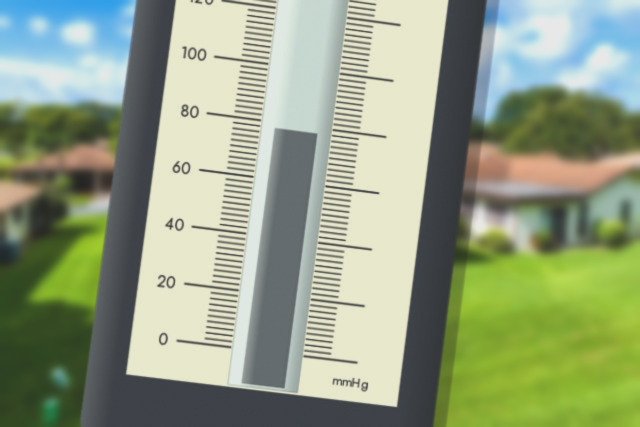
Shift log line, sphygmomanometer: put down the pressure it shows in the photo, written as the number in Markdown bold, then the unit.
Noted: **78** mmHg
